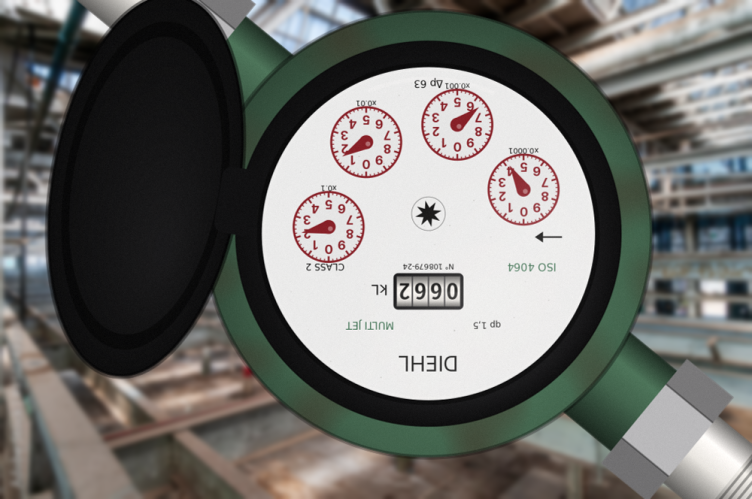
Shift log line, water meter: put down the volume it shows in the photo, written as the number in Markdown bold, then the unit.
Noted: **662.2164** kL
